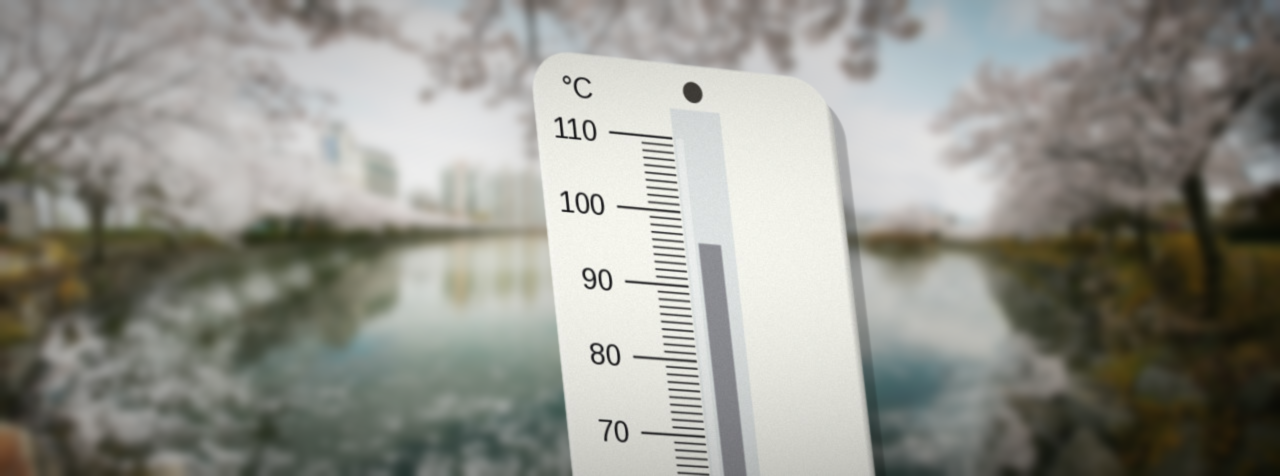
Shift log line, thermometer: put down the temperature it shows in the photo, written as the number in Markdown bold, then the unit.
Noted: **96** °C
